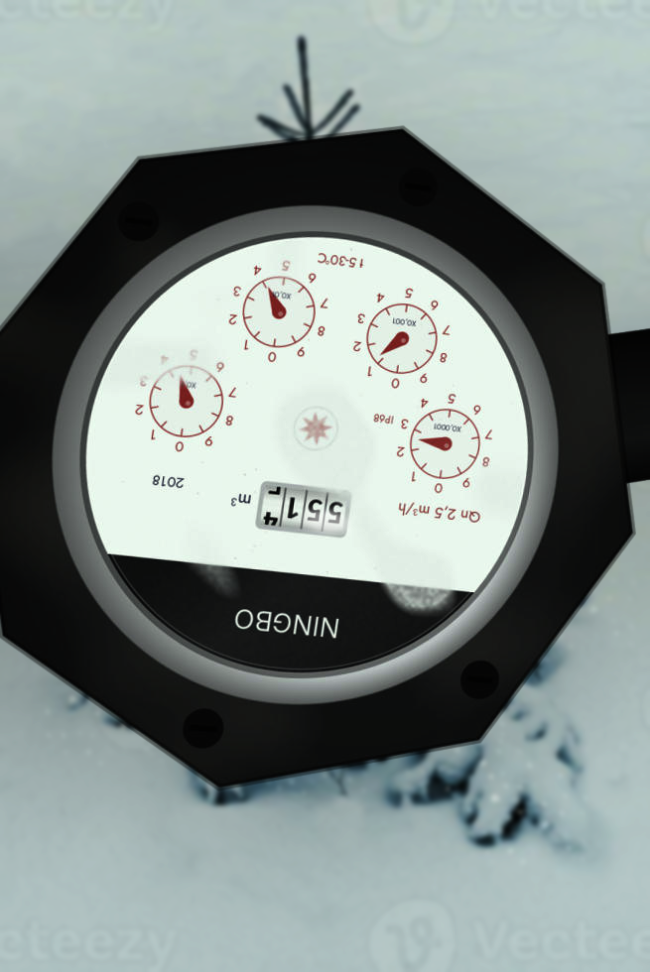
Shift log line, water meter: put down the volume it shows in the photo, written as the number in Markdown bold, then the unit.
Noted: **5514.4412** m³
